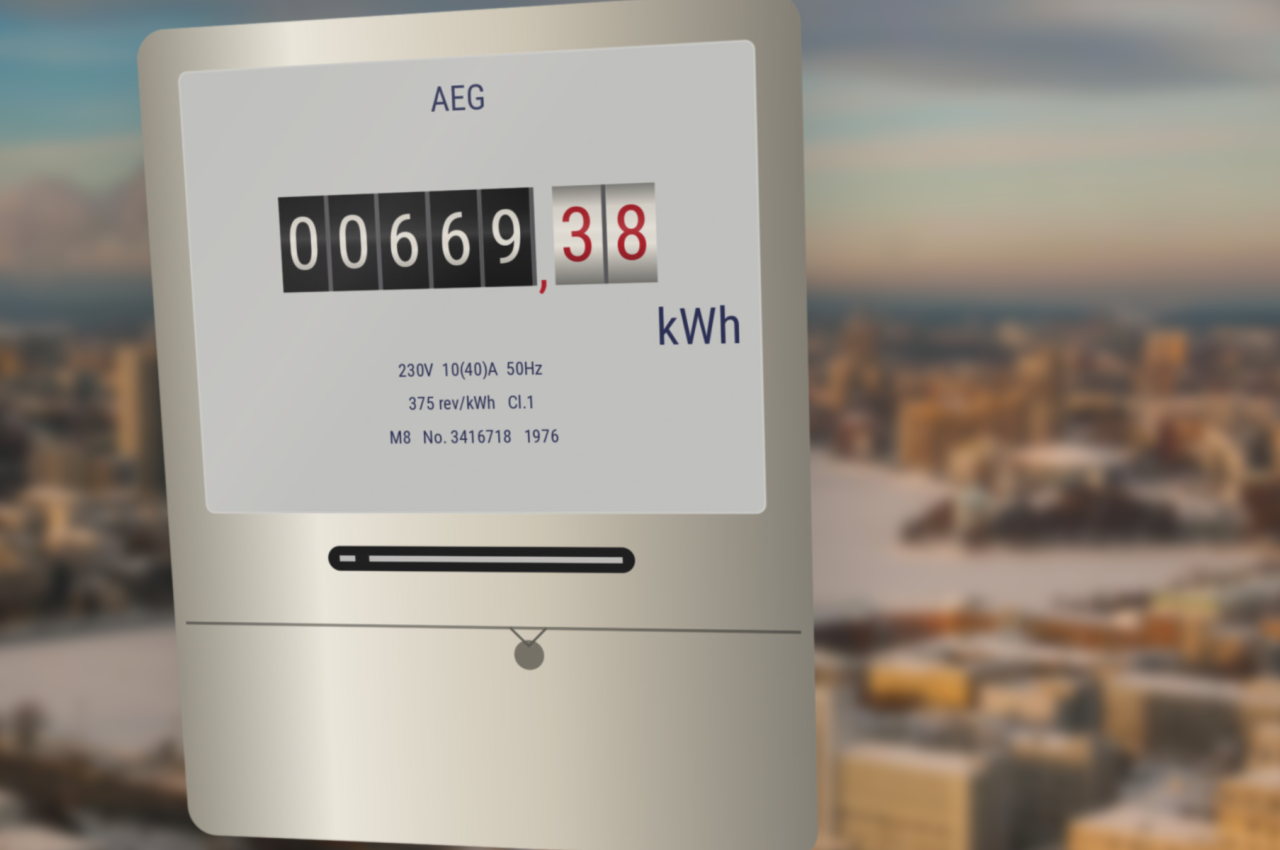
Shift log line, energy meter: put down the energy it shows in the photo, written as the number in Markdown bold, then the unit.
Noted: **669.38** kWh
